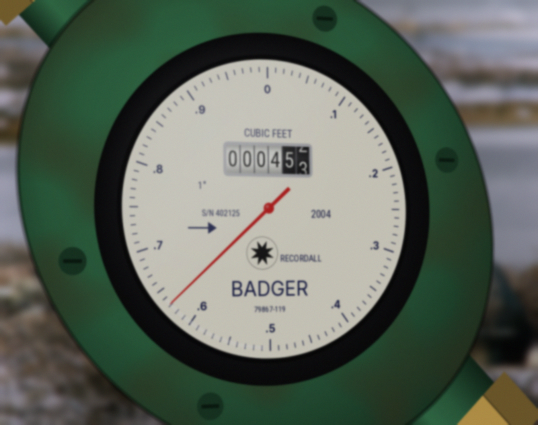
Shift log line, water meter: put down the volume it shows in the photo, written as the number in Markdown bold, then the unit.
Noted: **452.63** ft³
